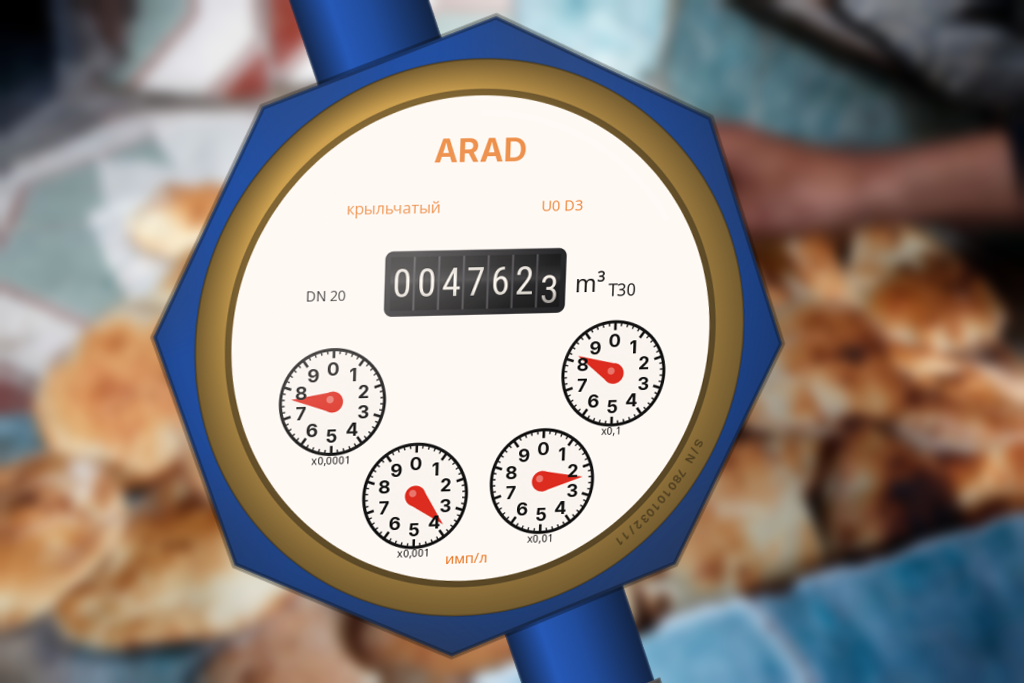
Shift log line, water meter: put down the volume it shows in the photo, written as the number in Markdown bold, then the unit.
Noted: **47622.8237** m³
